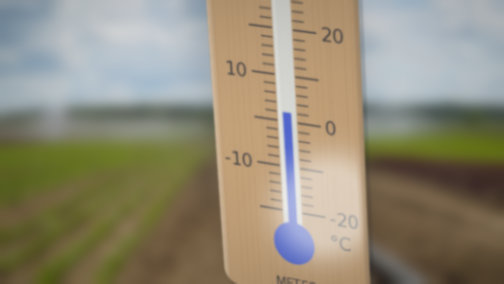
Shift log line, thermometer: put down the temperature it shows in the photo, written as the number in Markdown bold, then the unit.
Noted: **2** °C
